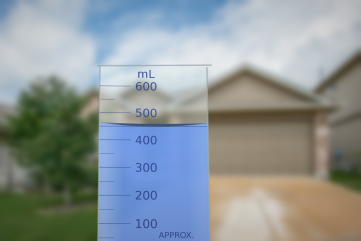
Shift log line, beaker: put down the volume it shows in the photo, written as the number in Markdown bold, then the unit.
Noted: **450** mL
